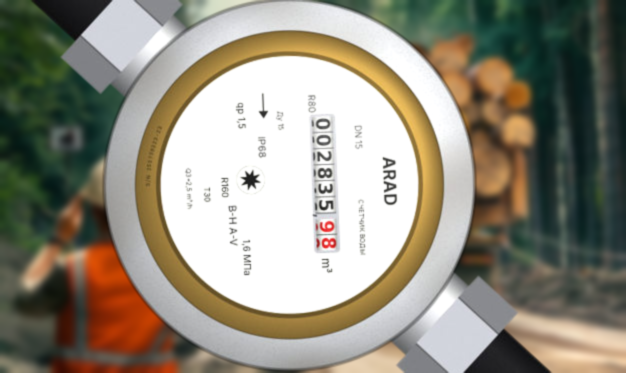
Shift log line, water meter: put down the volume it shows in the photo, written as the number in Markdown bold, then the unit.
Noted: **2835.98** m³
